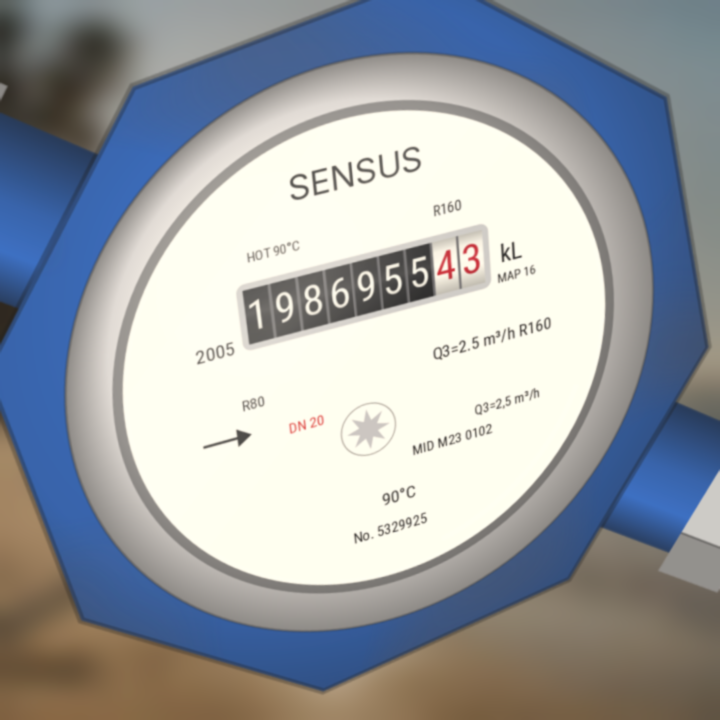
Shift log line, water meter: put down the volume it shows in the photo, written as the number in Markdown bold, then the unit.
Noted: **1986955.43** kL
